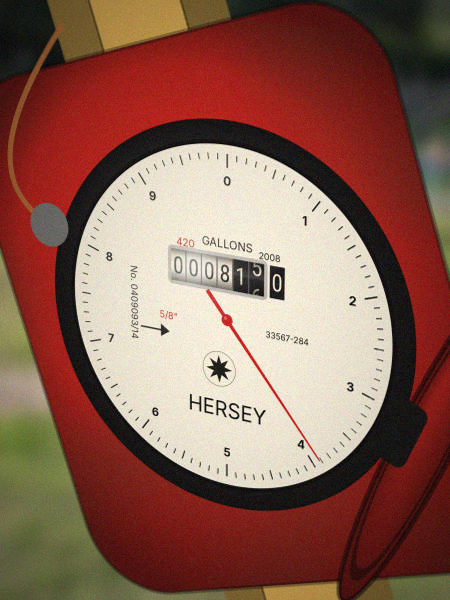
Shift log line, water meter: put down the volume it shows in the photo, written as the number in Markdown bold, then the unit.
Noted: **8153.9** gal
